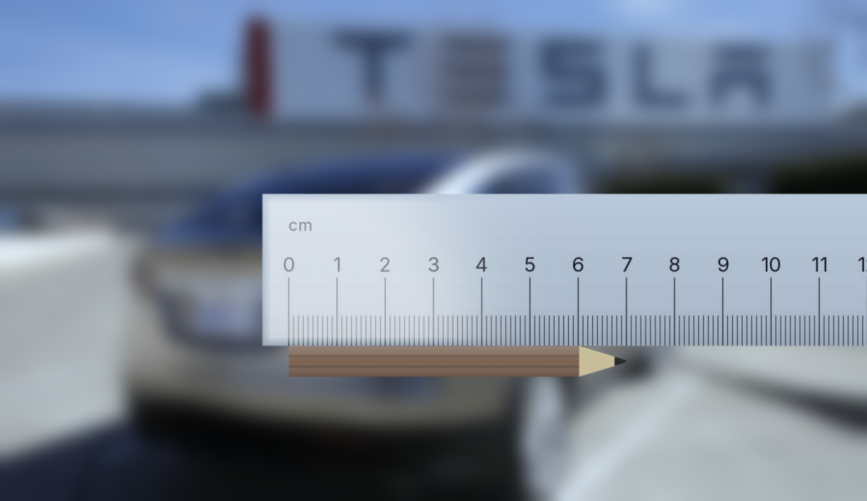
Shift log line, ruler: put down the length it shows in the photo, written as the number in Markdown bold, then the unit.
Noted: **7** cm
